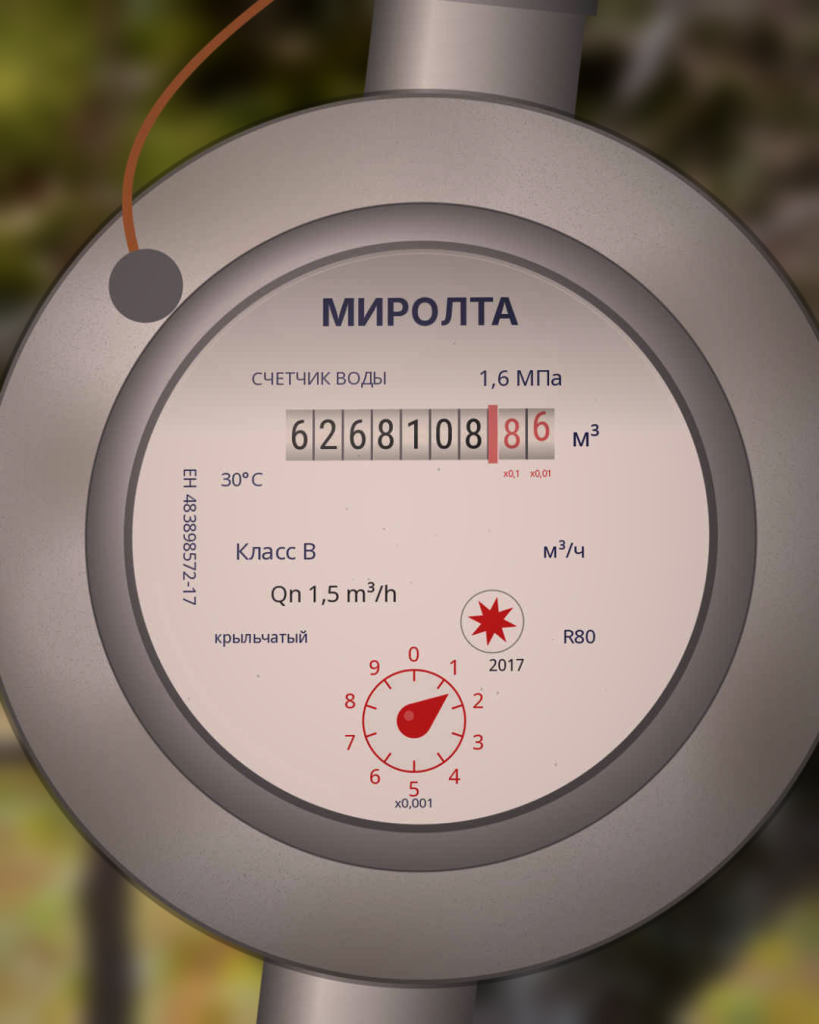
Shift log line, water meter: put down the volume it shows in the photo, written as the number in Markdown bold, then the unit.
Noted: **6268108.861** m³
